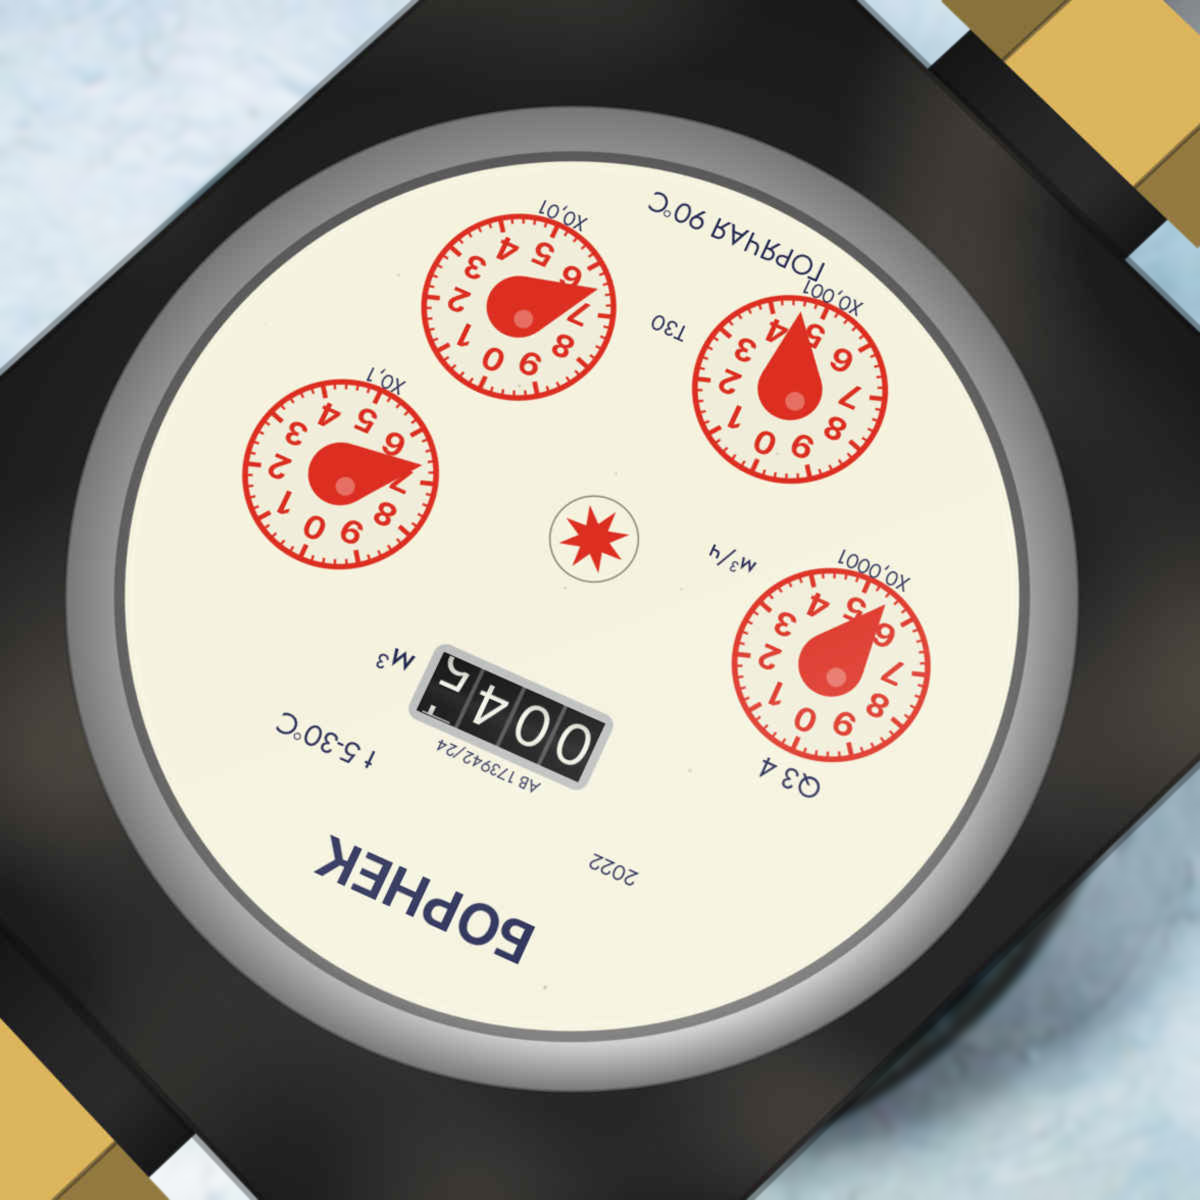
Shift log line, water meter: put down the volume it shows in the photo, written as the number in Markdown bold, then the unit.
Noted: **44.6645** m³
